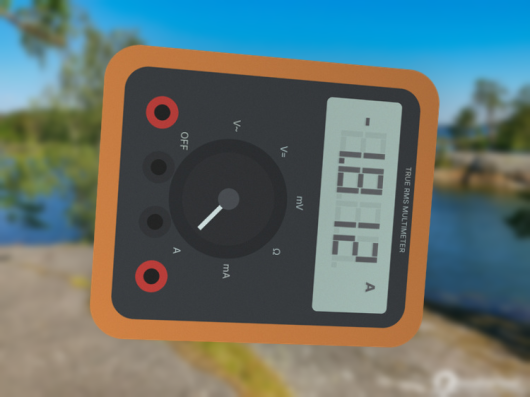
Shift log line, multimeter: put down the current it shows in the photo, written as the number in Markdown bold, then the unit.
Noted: **-1.812** A
